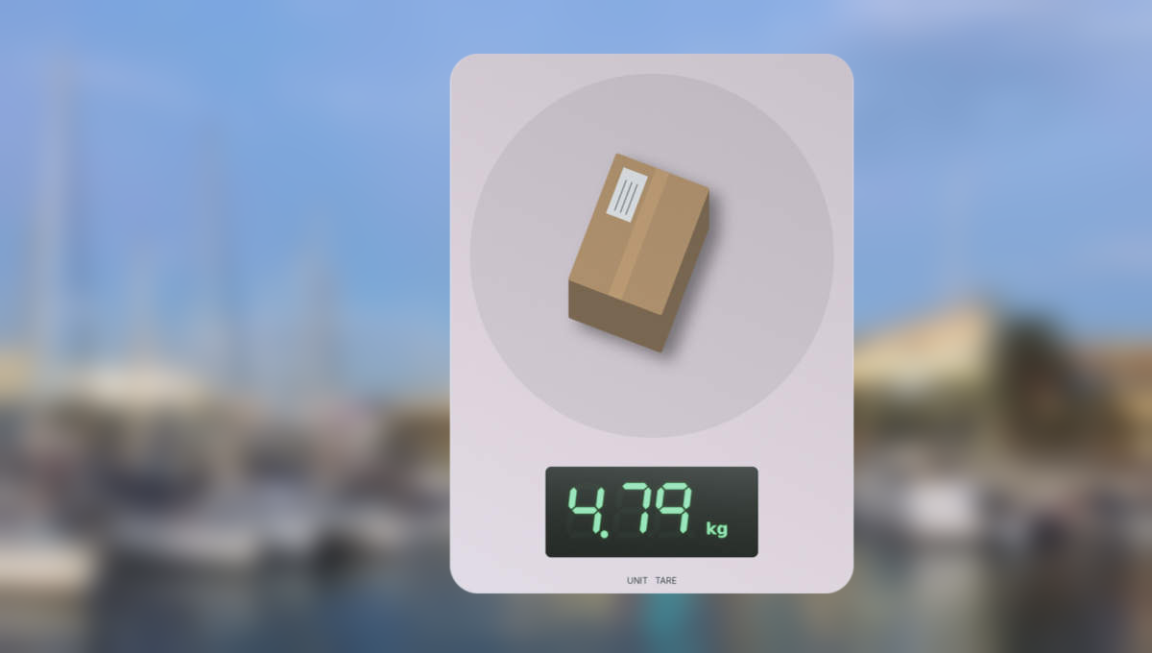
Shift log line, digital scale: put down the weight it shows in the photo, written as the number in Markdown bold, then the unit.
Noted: **4.79** kg
